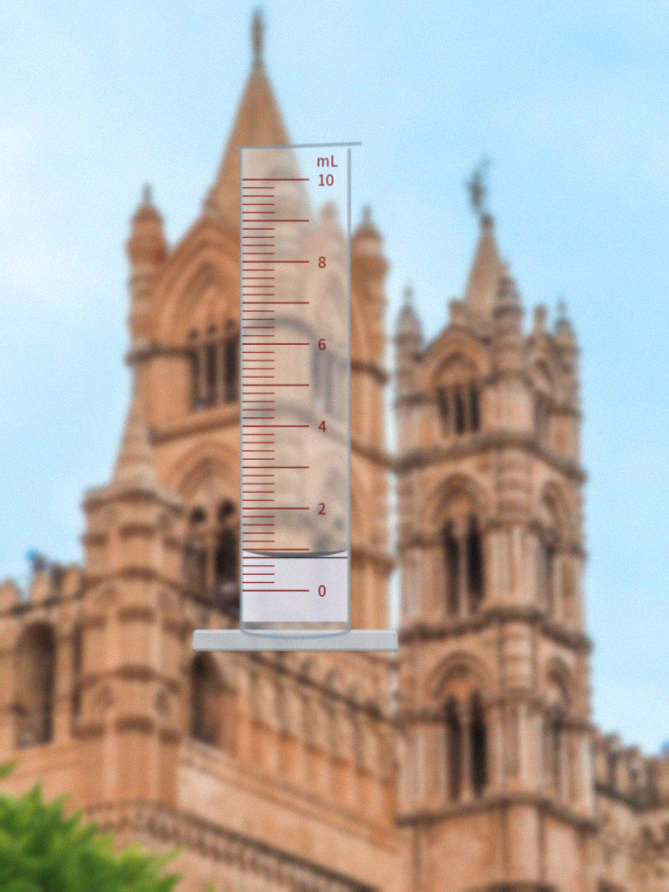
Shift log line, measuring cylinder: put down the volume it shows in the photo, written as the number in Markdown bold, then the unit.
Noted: **0.8** mL
